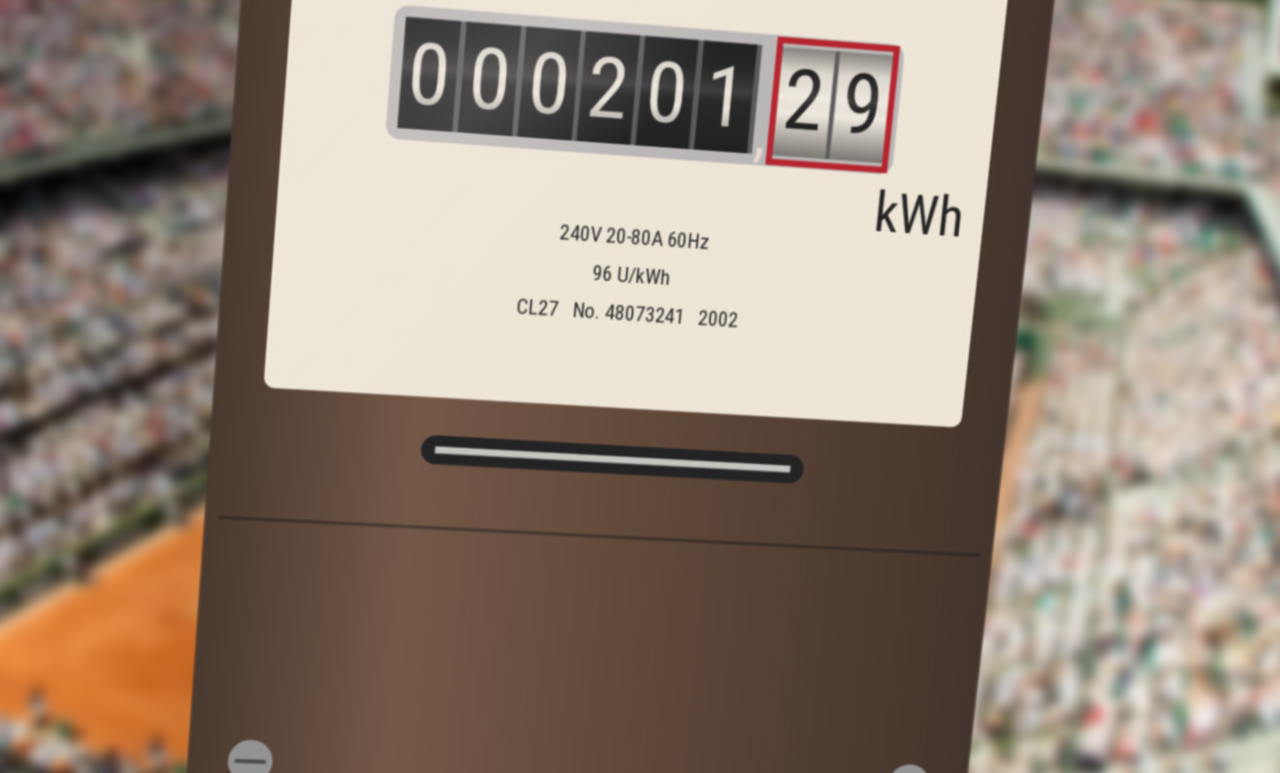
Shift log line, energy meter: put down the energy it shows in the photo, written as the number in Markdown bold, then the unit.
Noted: **201.29** kWh
